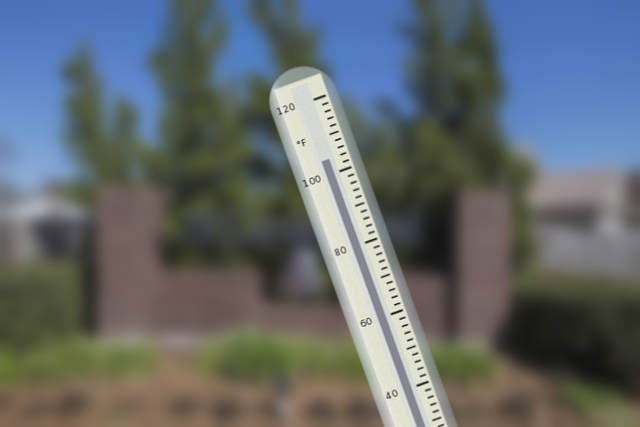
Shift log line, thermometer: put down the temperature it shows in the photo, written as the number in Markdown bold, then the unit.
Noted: **104** °F
